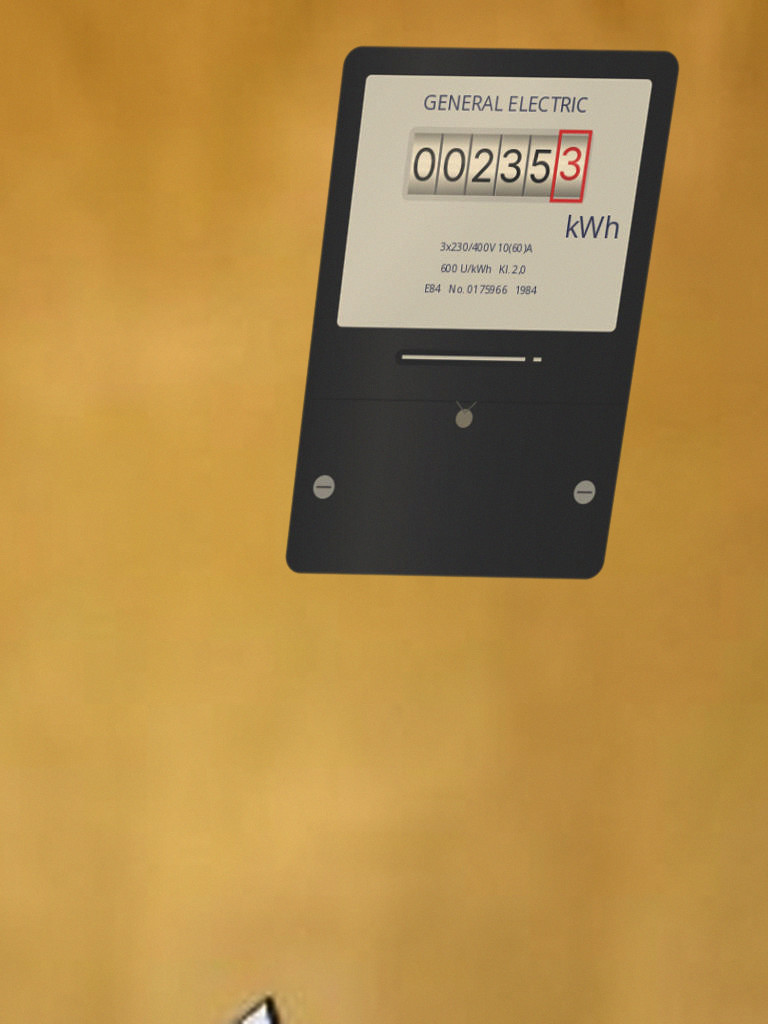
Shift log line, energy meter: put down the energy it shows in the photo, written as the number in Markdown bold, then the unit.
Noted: **235.3** kWh
